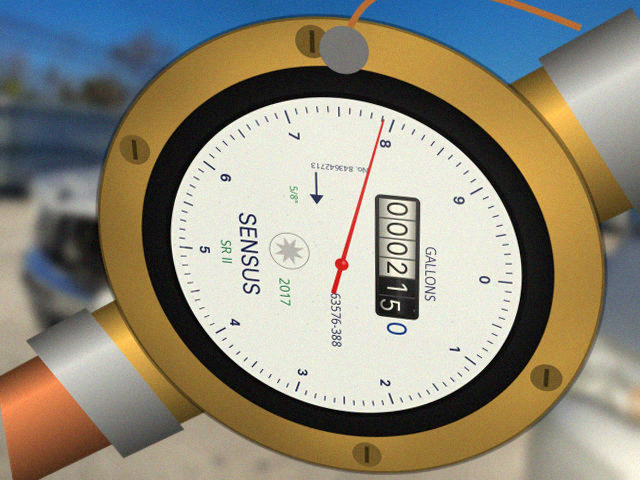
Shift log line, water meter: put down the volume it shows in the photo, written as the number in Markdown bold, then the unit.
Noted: **2147.9** gal
